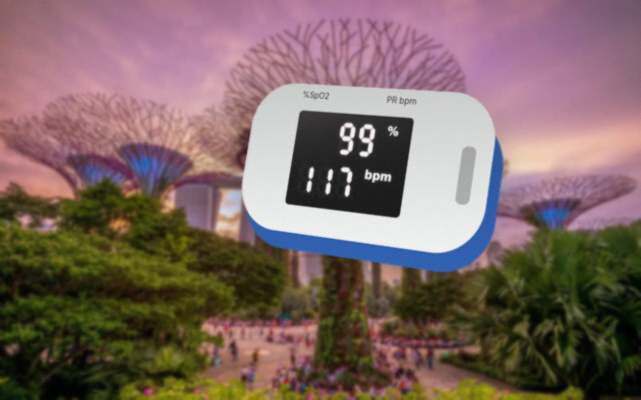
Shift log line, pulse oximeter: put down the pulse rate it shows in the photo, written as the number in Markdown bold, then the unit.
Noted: **117** bpm
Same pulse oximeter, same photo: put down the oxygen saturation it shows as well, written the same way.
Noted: **99** %
